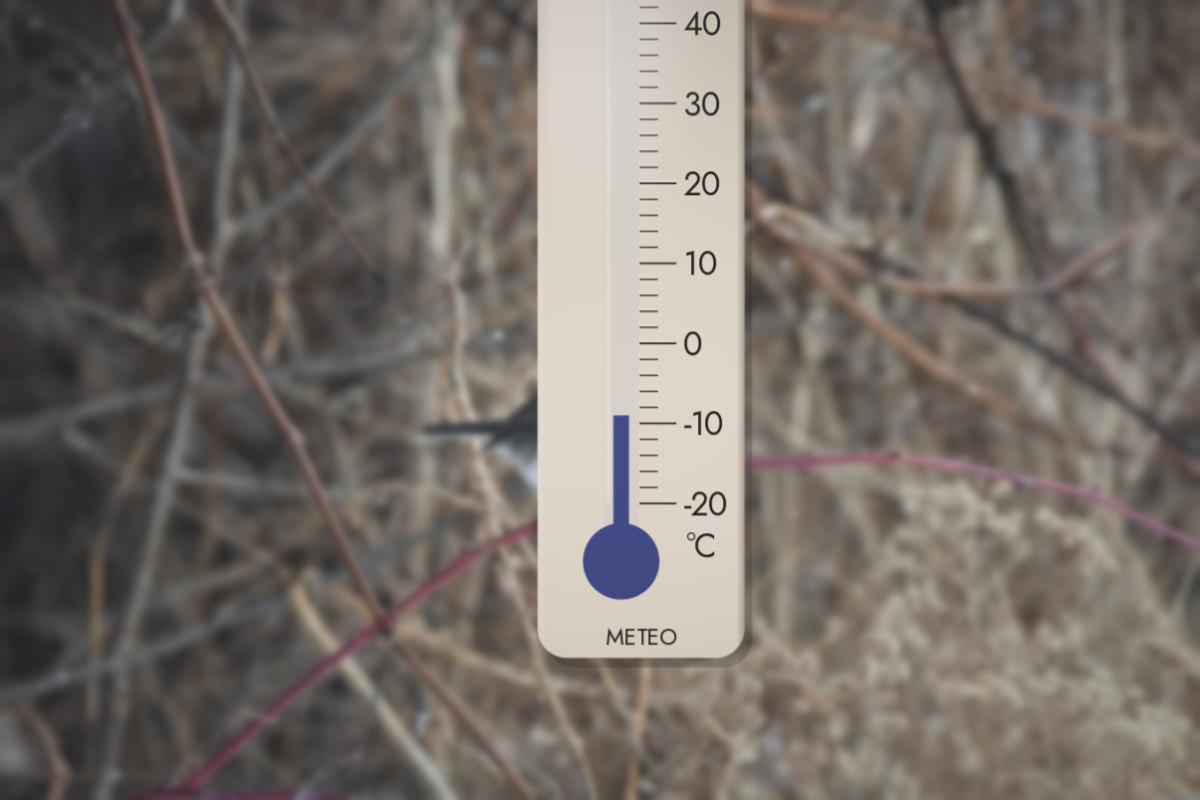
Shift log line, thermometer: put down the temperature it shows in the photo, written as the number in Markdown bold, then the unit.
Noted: **-9** °C
